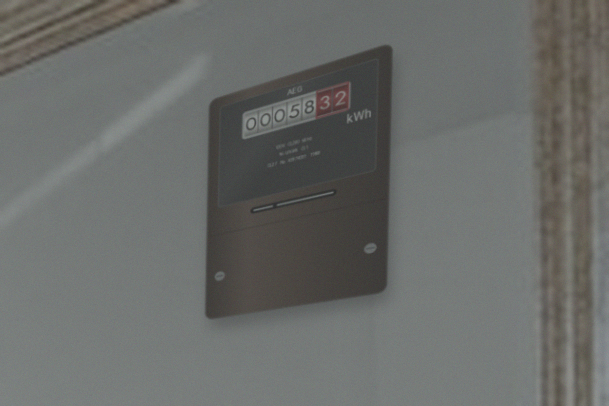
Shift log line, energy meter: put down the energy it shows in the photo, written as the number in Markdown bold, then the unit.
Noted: **58.32** kWh
